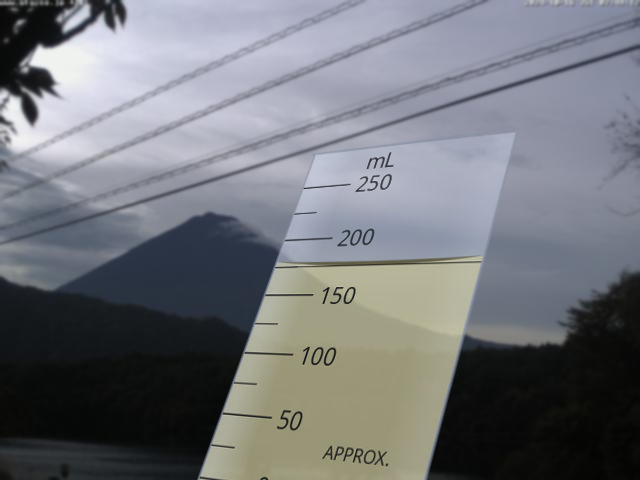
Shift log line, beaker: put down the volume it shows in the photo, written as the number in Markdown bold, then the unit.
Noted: **175** mL
